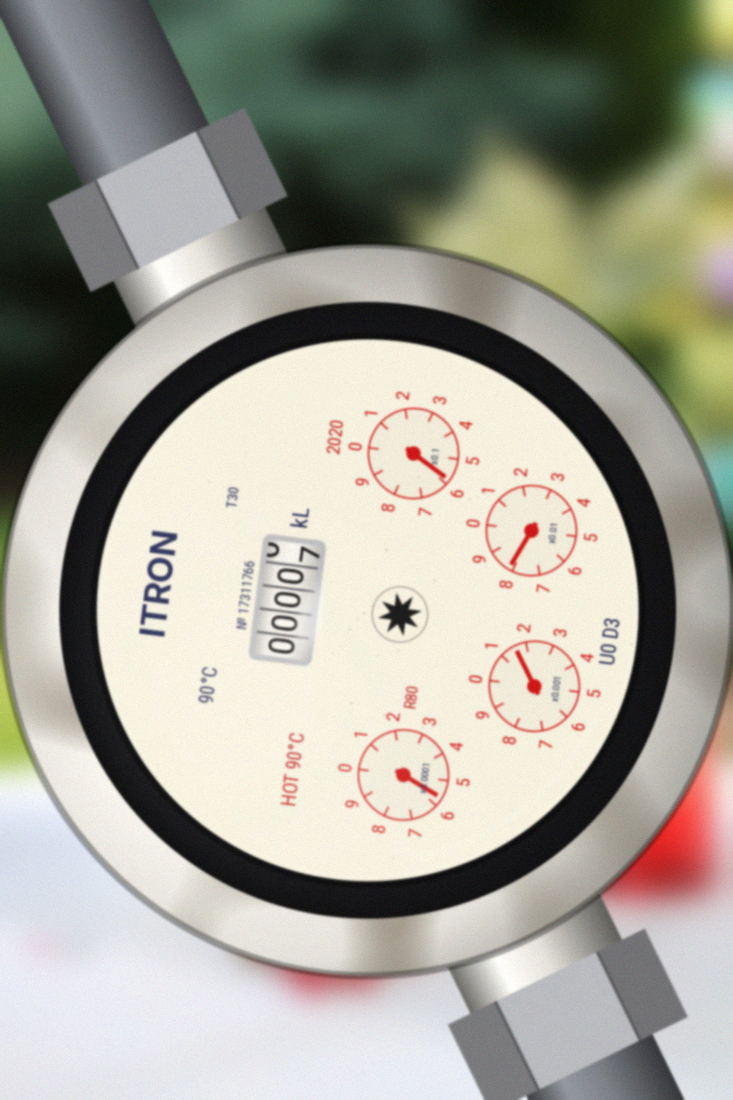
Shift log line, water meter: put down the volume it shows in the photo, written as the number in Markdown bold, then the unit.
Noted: **6.5815** kL
